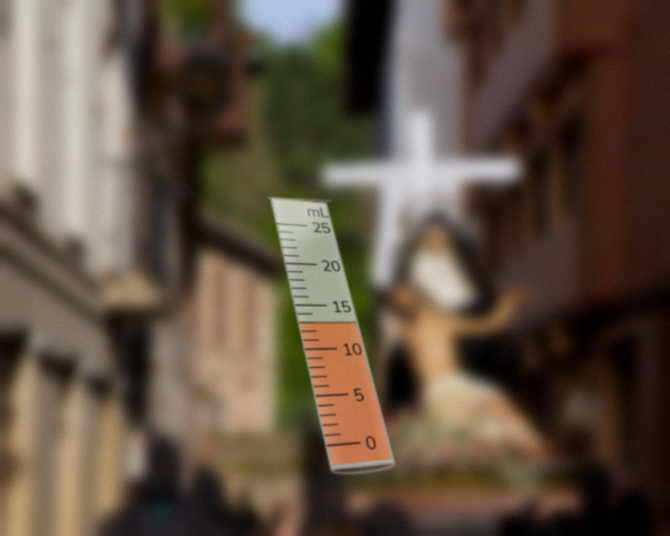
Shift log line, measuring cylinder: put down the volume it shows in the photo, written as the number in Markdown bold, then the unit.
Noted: **13** mL
